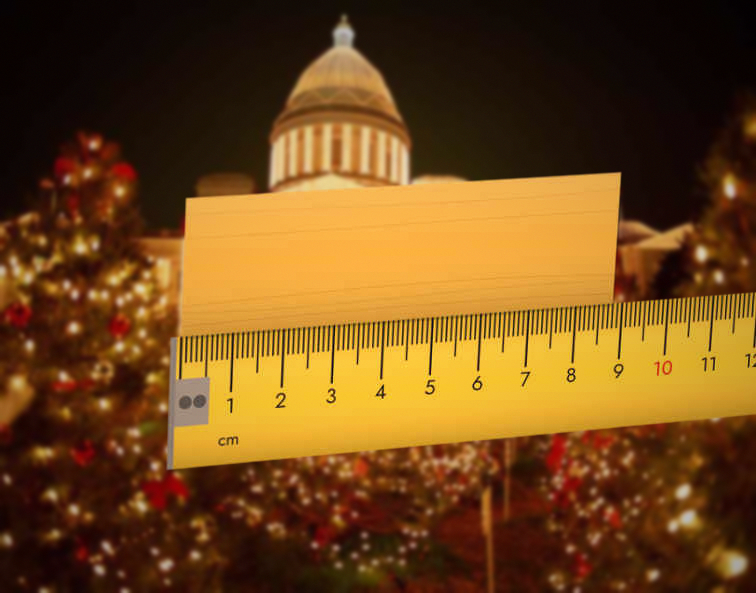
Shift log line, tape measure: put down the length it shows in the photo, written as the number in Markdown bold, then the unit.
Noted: **8.8** cm
